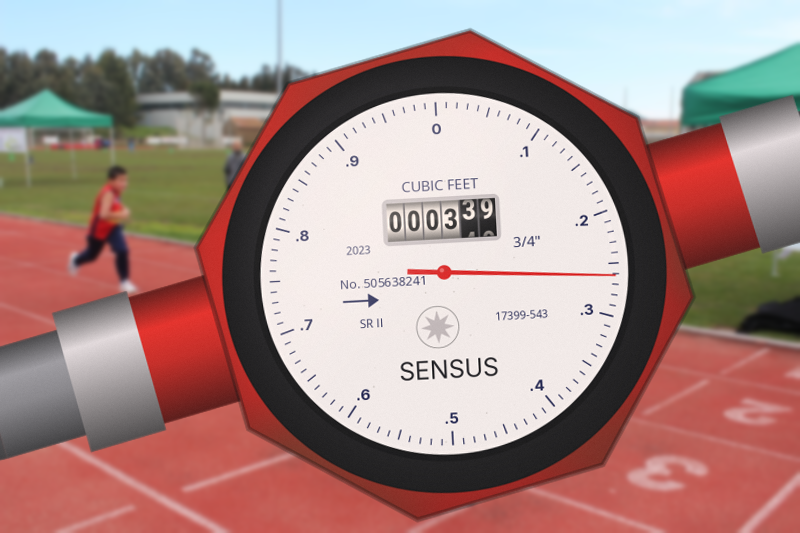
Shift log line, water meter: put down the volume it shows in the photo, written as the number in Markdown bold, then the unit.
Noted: **339.26** ft³
